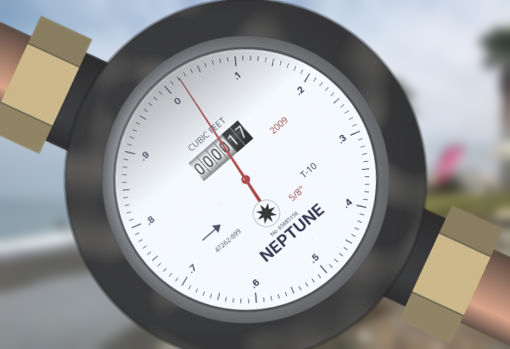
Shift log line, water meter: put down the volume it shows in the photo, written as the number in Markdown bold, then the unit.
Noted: **17.02** ft³
